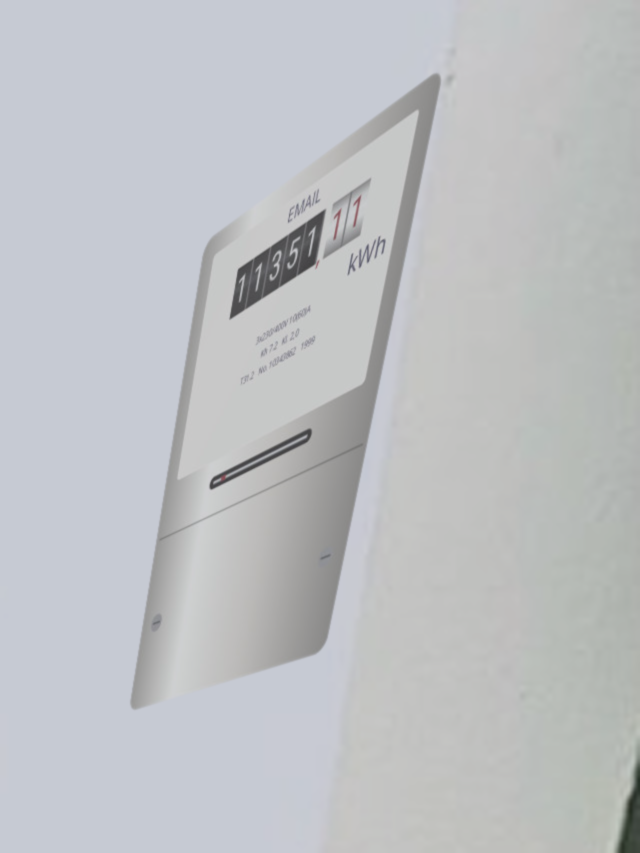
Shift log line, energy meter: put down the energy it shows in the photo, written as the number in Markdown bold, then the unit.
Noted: **11351.11** kWh
